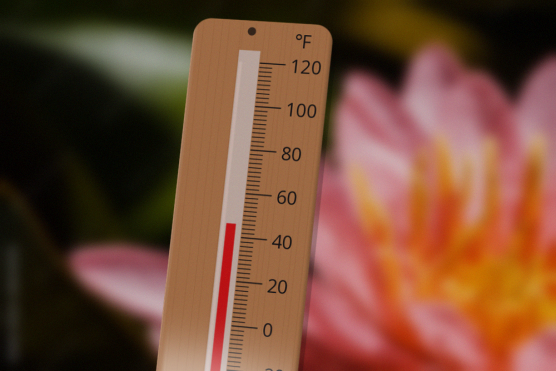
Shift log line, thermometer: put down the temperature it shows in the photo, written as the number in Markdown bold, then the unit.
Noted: **46** °F
